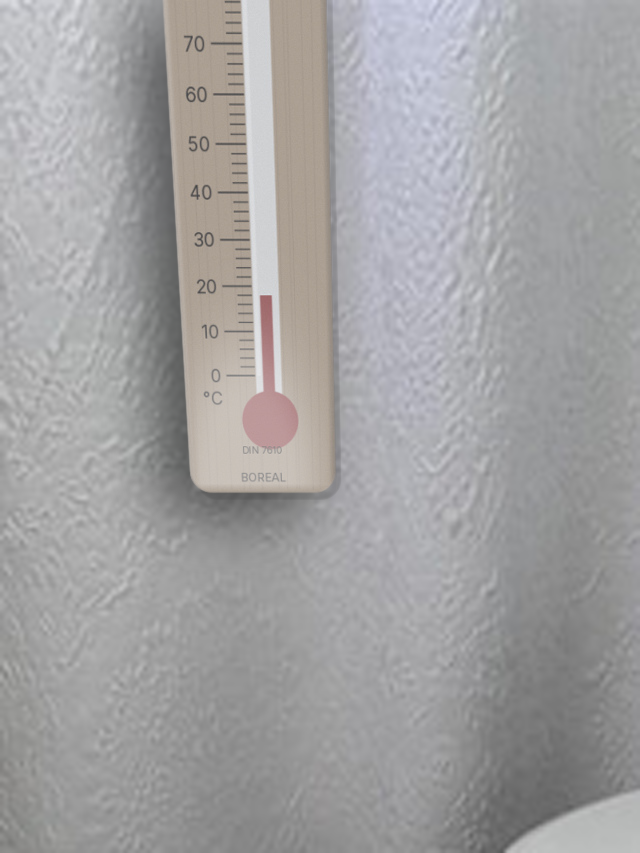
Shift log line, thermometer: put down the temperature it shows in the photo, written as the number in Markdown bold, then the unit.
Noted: **18** °C
